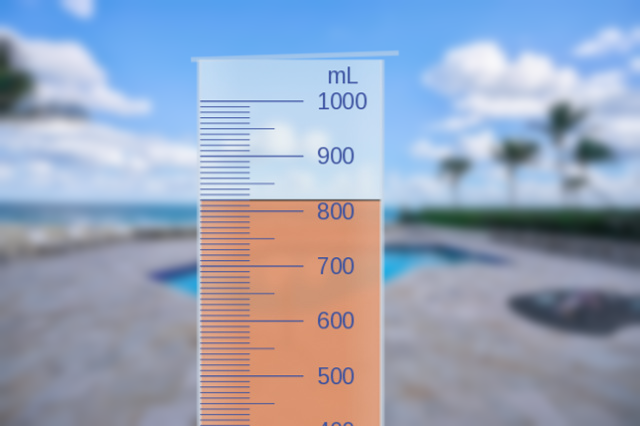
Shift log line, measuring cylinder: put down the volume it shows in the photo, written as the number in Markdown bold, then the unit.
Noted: **820** mL
